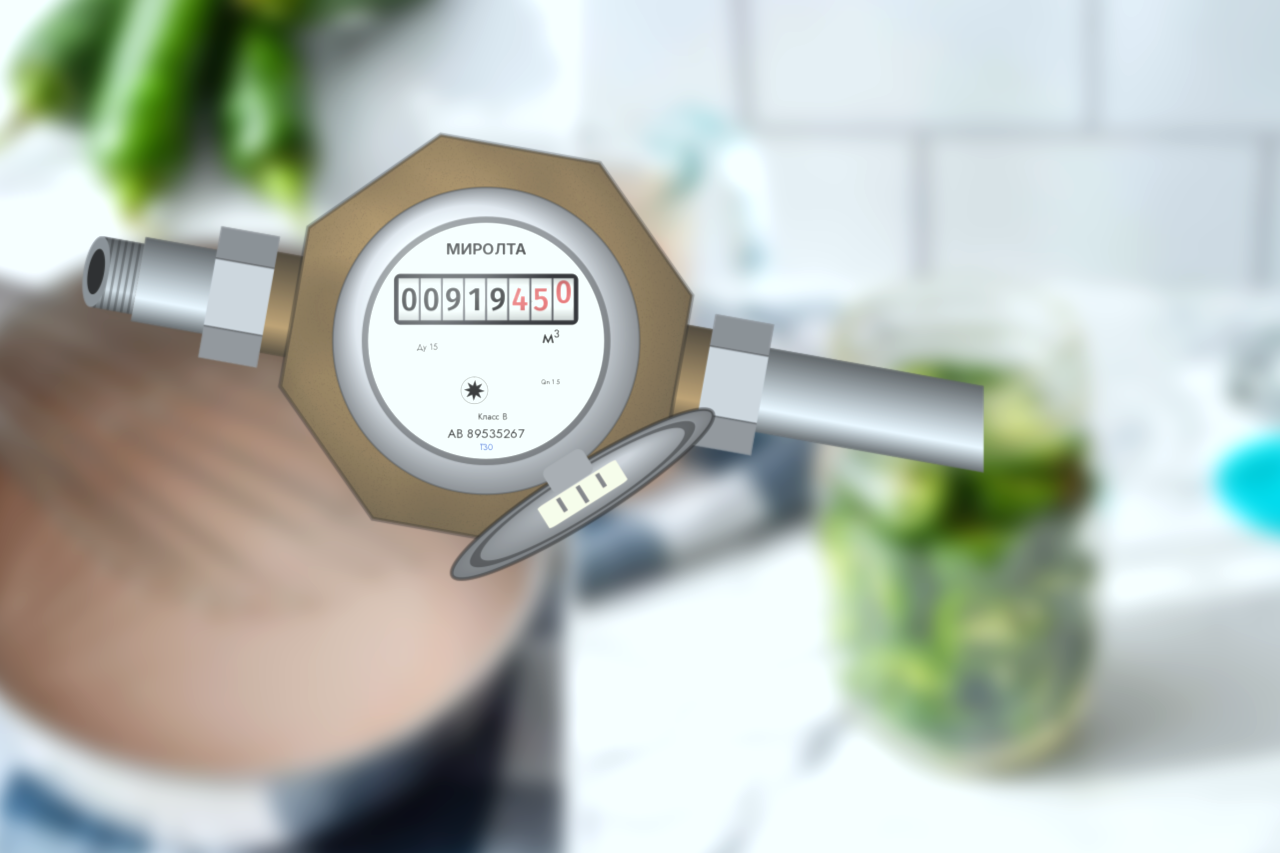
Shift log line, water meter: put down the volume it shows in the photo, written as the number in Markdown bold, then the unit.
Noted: **919.450** m³
